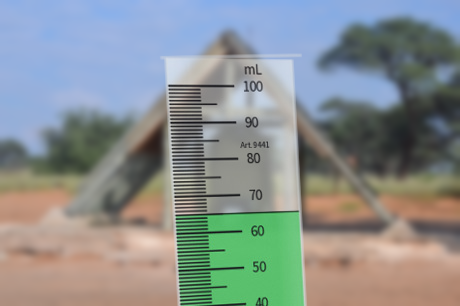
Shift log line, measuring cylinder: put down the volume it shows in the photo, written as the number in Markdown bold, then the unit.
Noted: **65** mL
